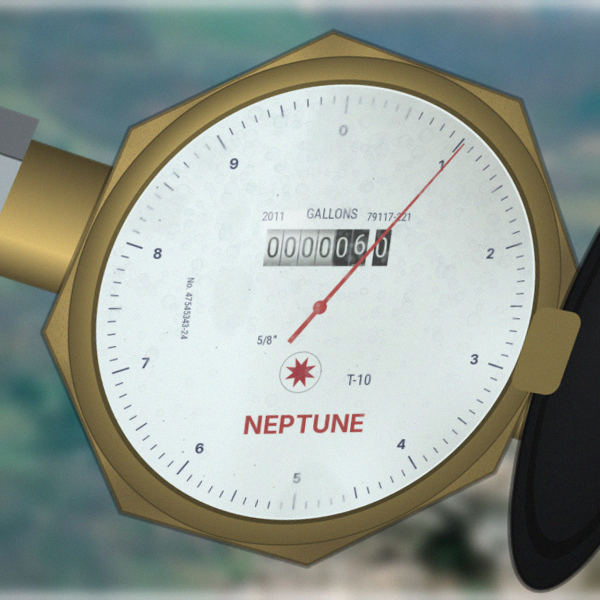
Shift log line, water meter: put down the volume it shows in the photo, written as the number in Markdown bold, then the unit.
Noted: **61.0** gal
